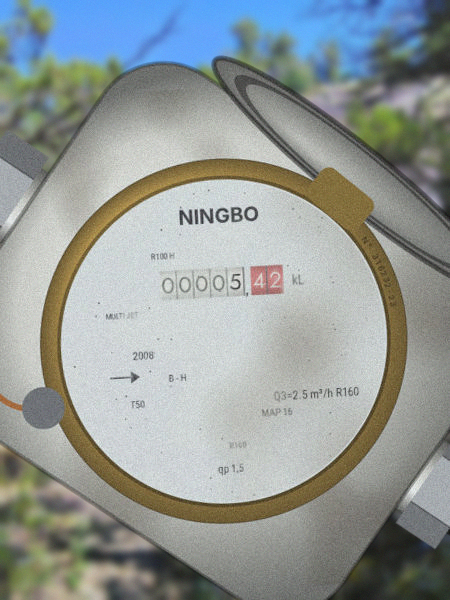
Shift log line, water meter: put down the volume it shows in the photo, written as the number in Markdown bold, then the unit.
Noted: **5.42** kL
